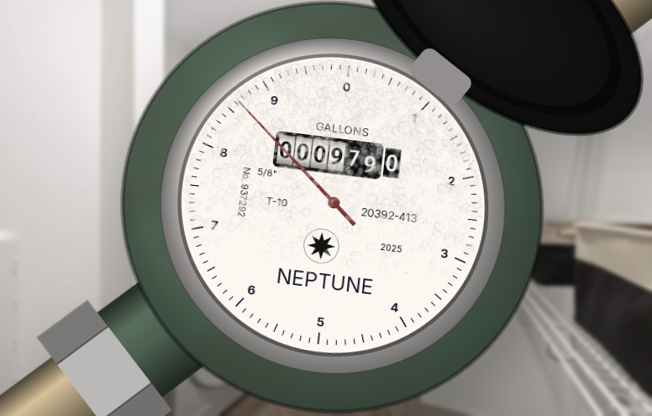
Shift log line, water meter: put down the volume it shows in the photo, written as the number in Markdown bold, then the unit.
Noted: **9788.6** gal
